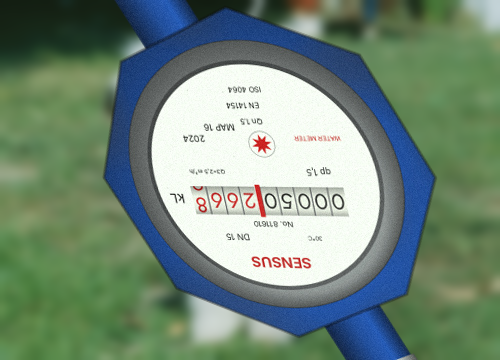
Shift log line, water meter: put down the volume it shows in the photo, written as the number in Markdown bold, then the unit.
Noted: **50.2668** kL
